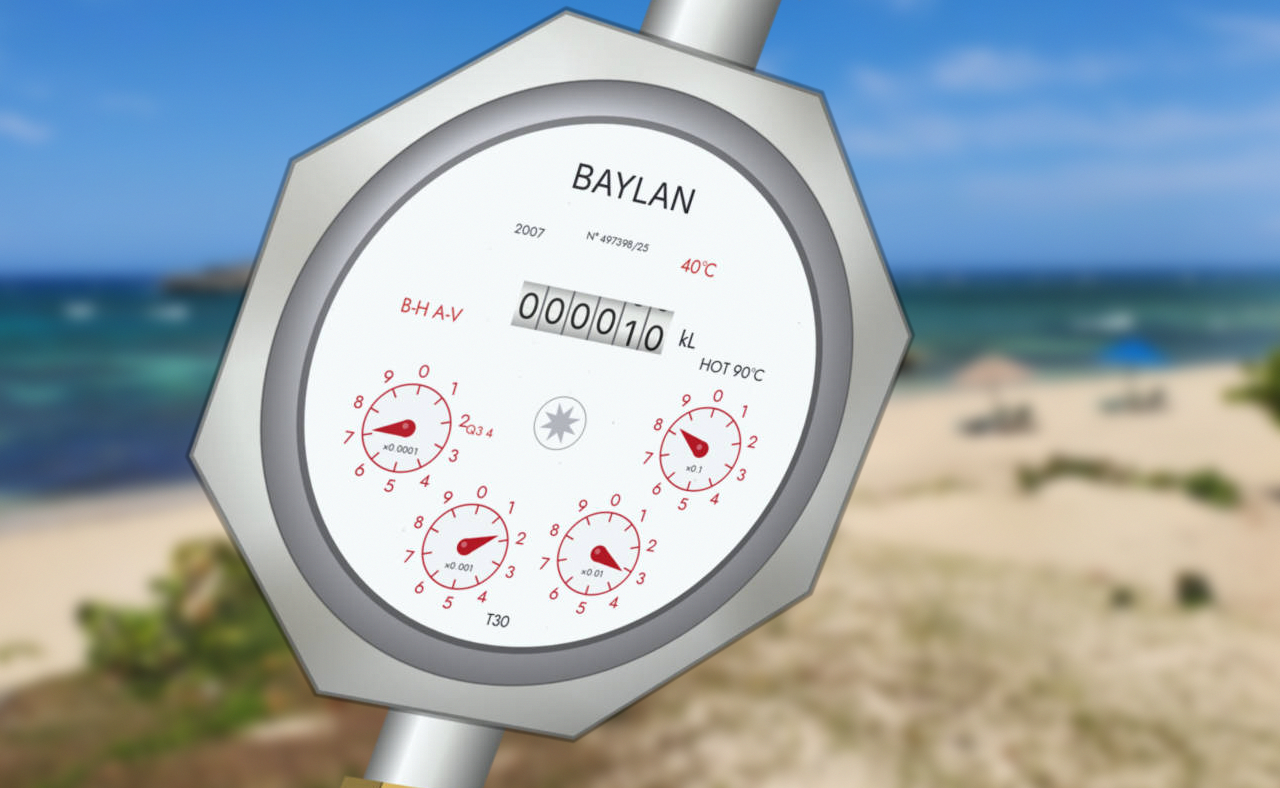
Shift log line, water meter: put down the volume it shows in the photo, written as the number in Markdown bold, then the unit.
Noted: **9.8317** kL
